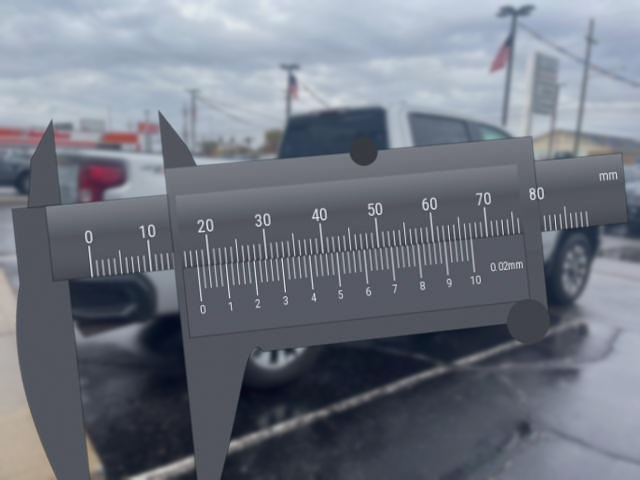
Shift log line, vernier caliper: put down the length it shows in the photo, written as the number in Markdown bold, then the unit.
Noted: **18.0** mm
